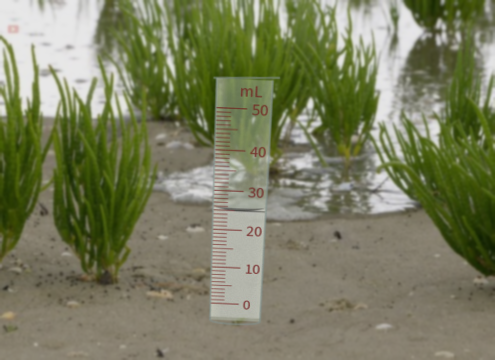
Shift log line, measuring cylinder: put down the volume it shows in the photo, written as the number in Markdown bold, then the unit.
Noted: **25** mL
